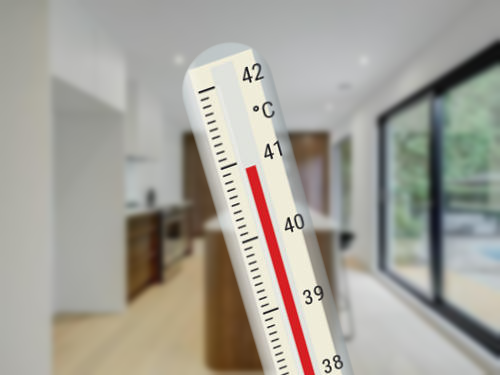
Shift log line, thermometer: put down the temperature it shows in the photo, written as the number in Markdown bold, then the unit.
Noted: **40.9** °C
